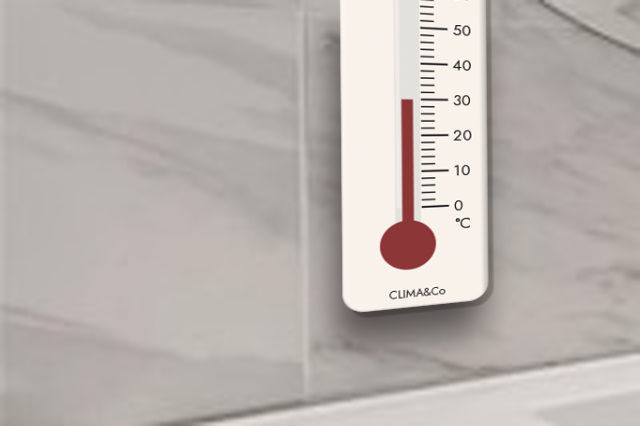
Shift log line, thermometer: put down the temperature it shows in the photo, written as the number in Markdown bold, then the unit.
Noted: **30** °C
